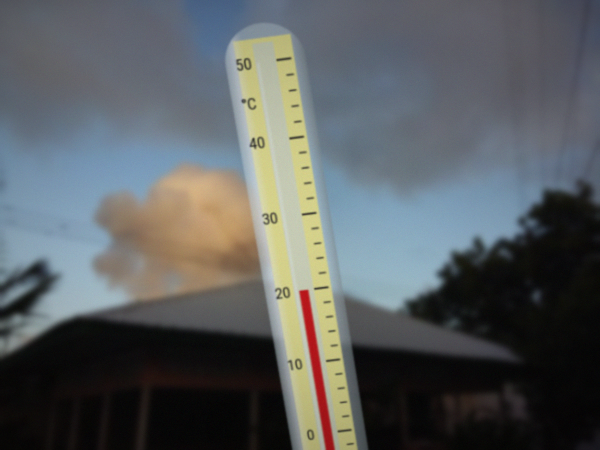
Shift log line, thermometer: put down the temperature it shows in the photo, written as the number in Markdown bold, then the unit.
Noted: **20** °C
